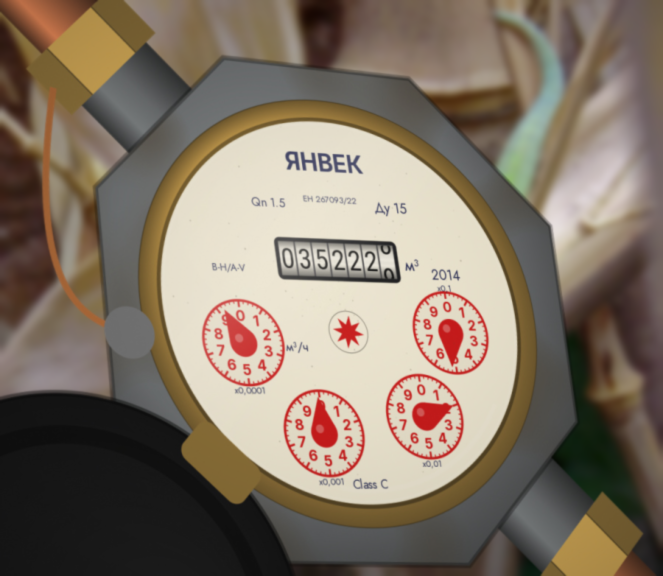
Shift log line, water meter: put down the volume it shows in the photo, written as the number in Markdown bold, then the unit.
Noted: **352228.5199** m³
